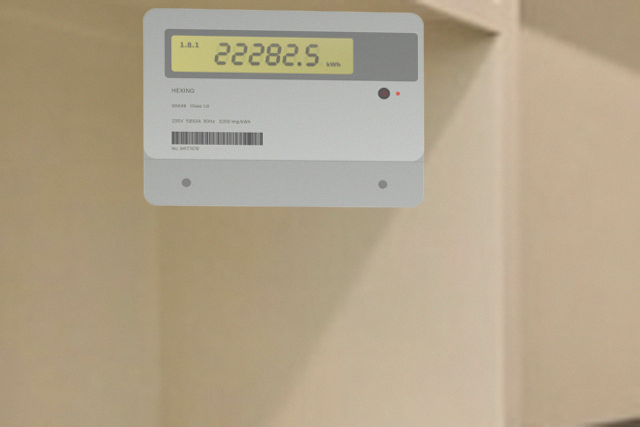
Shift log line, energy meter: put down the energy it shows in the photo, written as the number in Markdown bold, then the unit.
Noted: **22282.5** kWh
